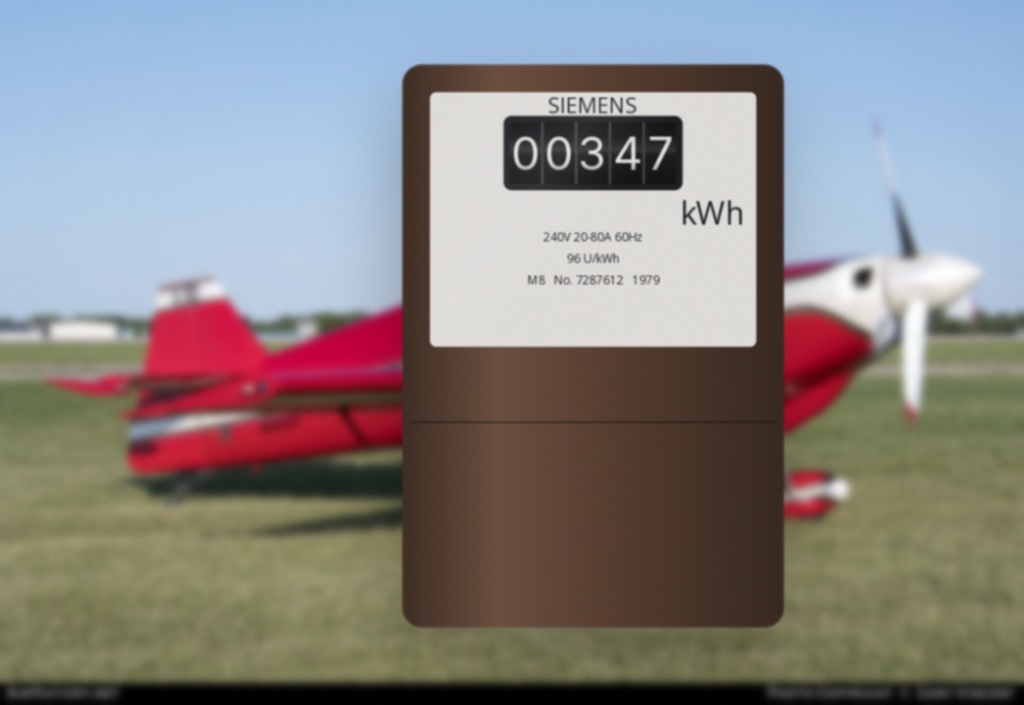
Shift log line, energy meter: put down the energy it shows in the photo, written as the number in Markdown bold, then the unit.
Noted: **347** kWh
